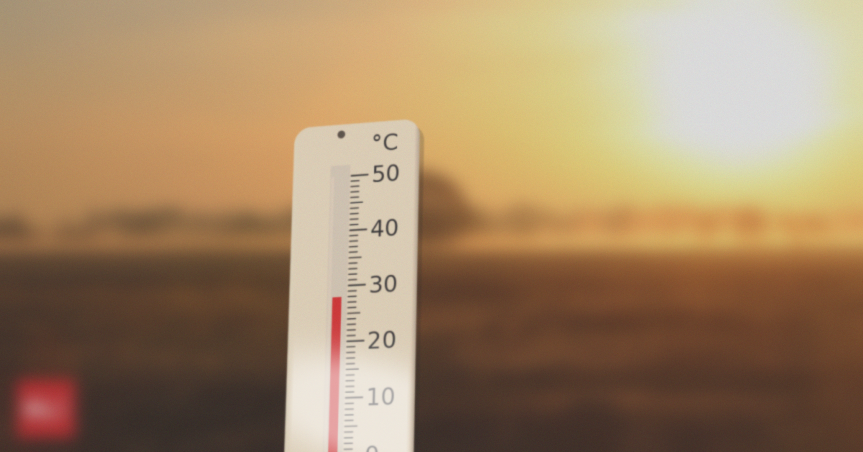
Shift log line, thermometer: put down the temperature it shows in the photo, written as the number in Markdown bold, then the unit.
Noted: **28** °C
